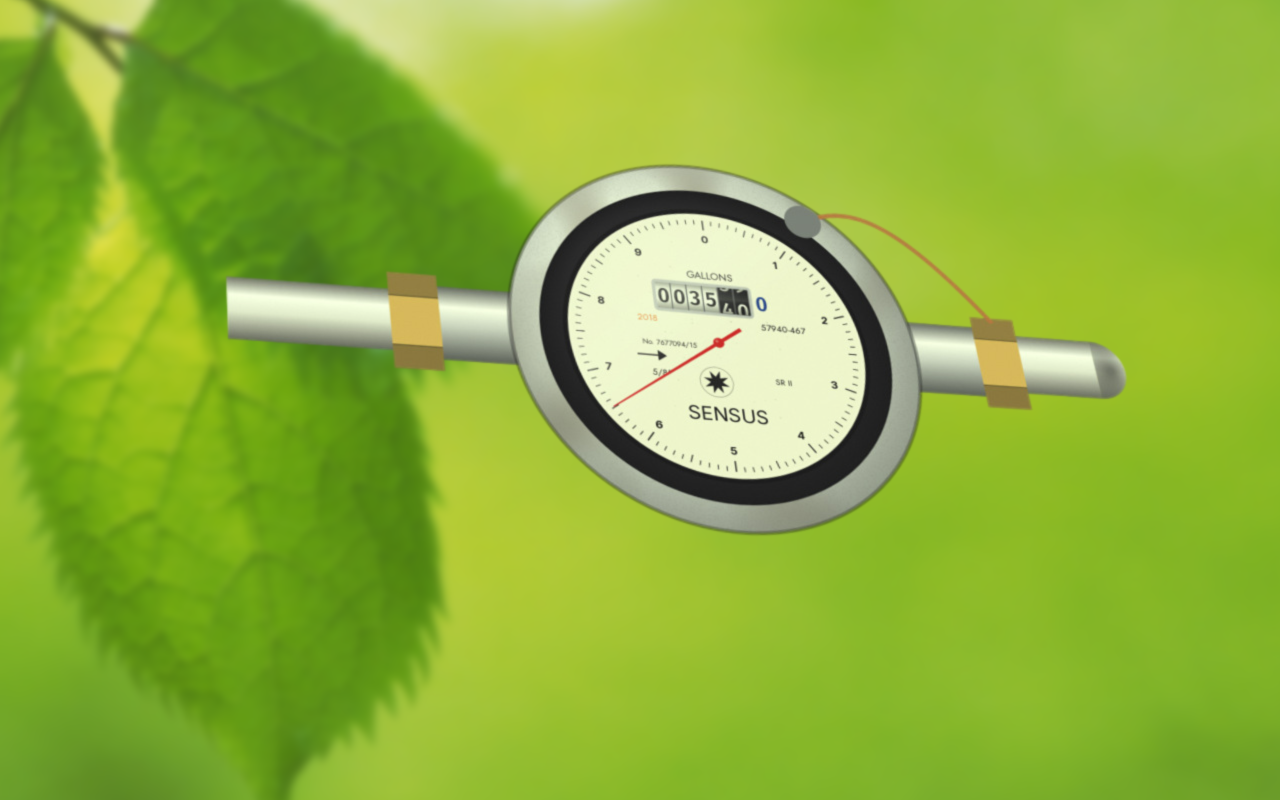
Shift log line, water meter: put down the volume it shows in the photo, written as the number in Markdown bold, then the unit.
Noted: **35396.5** gal
